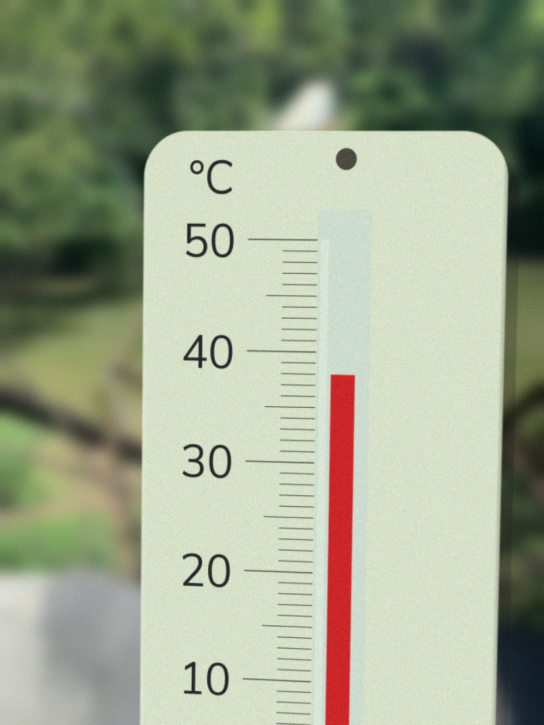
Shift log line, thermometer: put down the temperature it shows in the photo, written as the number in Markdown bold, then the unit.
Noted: **38** °C
